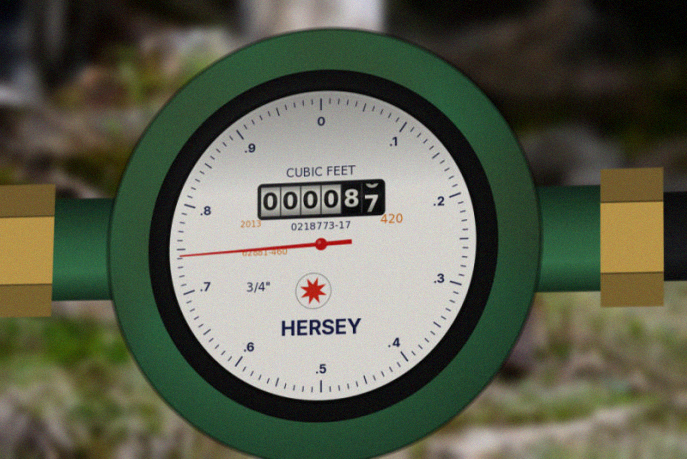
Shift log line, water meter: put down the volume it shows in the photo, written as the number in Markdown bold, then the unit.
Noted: **86.74** ft³
